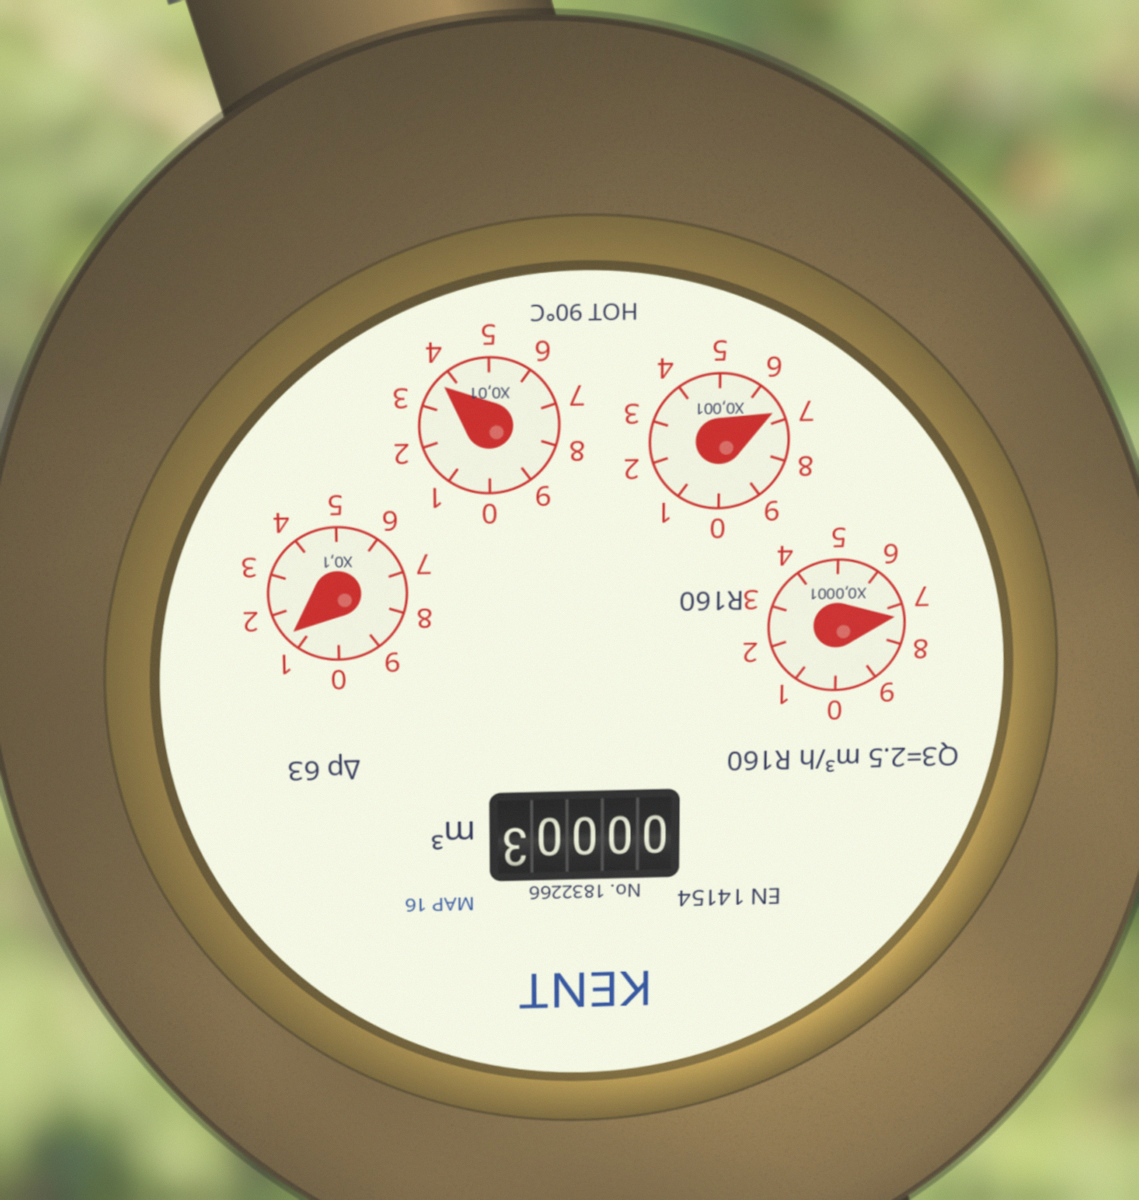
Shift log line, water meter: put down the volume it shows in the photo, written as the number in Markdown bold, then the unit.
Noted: **3.1367** m³
